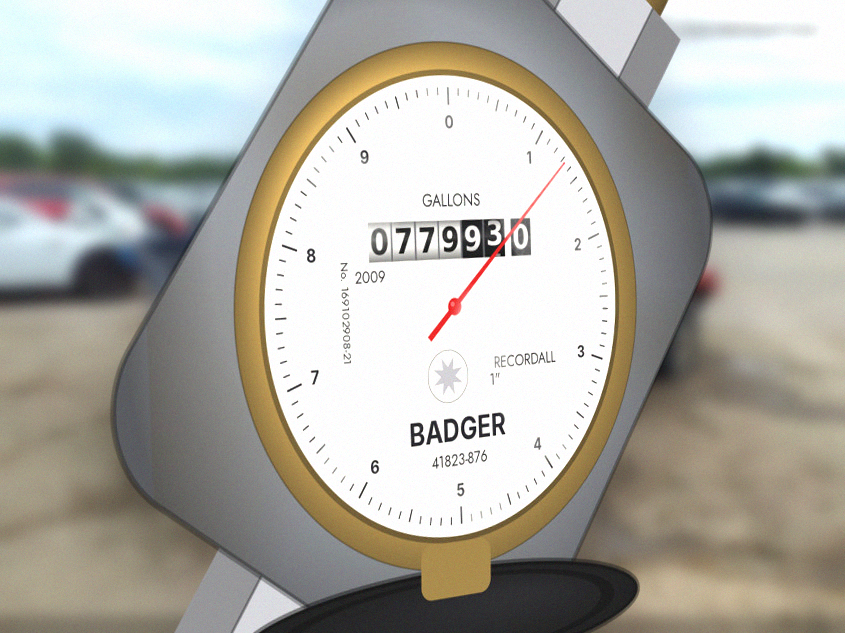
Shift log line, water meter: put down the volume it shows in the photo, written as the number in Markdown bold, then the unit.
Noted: **779931.3** gal
